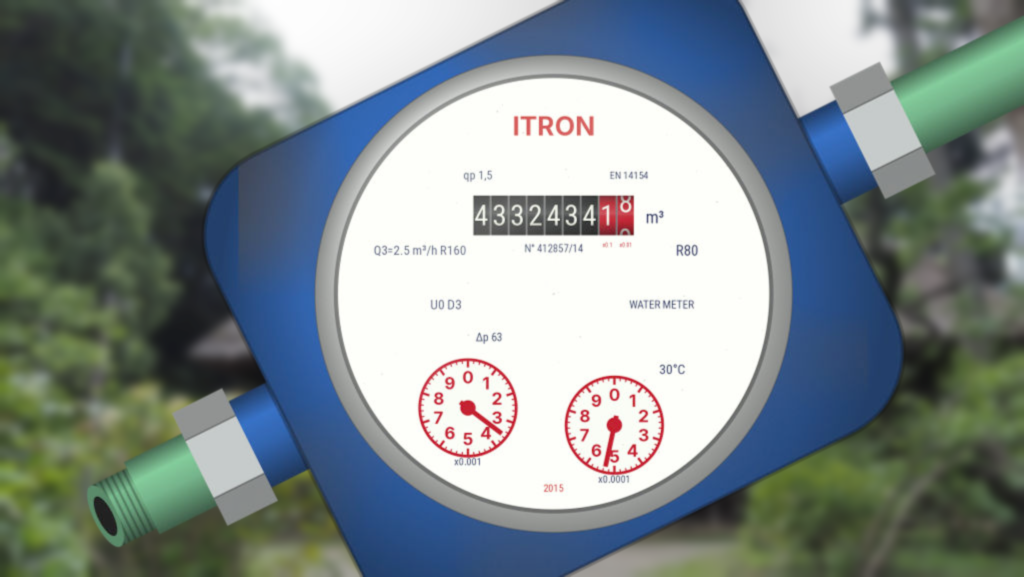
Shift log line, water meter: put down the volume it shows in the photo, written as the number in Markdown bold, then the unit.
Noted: **4332434.1835** m³
